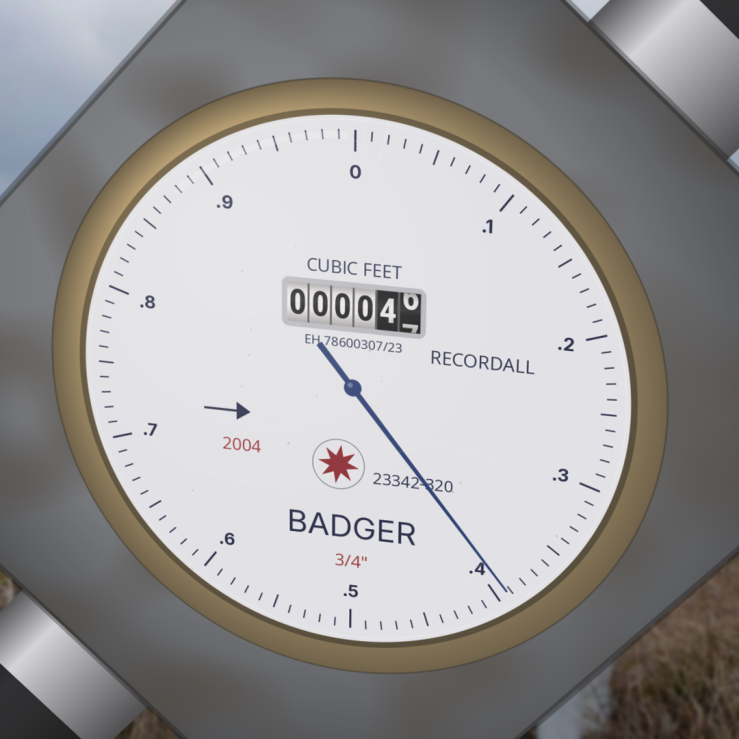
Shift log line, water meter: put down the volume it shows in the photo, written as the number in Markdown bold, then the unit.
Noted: **46.39** ft³
